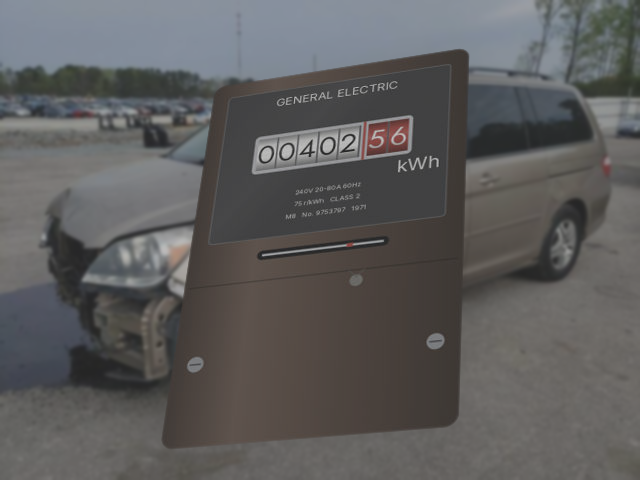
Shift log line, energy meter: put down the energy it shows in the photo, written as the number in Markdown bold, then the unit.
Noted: **402.56** kWh
